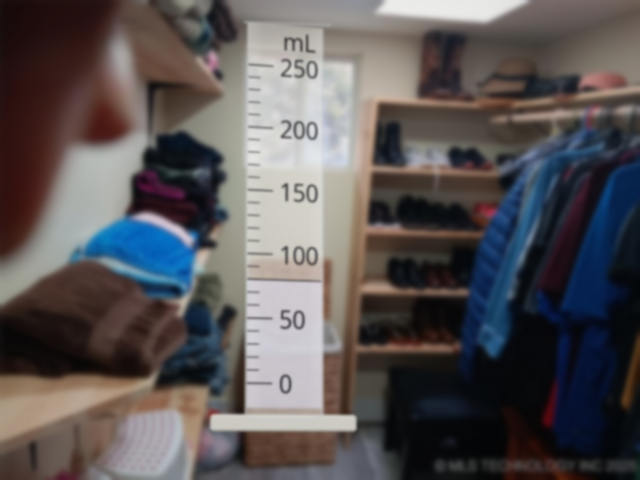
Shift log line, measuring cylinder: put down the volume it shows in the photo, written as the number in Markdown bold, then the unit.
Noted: **80** mL
